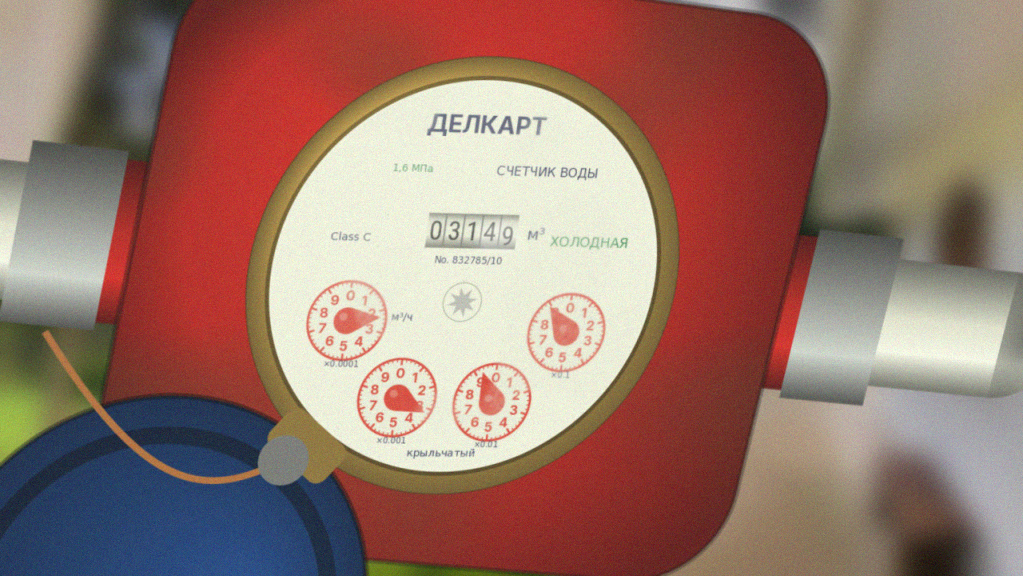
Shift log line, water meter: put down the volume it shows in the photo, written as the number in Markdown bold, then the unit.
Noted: **3148.8932** m³
